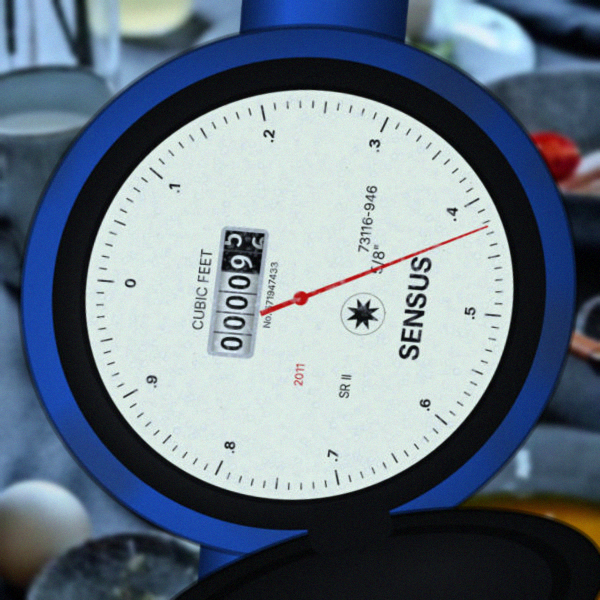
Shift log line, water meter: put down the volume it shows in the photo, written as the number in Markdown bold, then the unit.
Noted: **95.42** ft³
